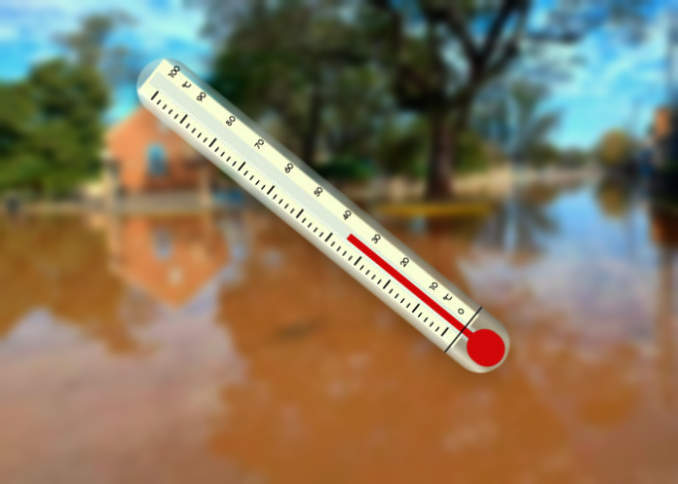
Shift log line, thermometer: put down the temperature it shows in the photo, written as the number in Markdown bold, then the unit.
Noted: **36** °C
